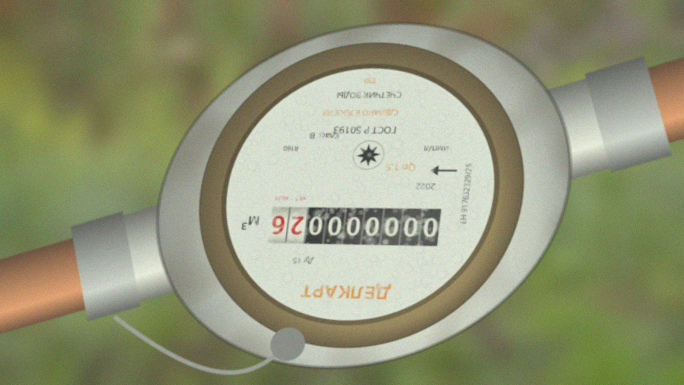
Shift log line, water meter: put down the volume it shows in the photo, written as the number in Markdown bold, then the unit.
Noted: **0.26** m³
